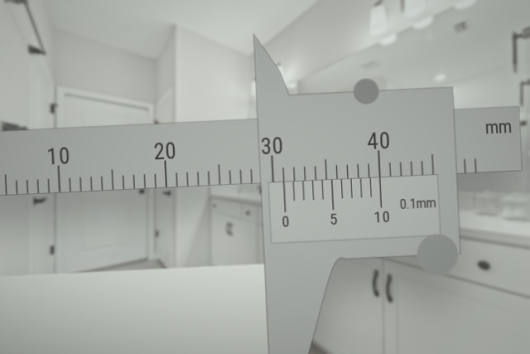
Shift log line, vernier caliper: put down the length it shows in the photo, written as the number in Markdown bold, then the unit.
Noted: **31.0** mm
